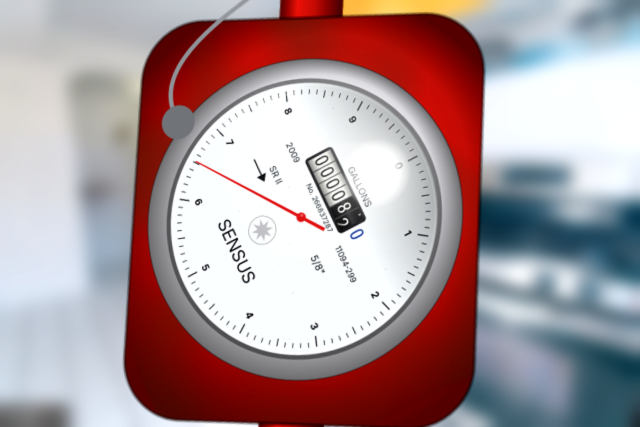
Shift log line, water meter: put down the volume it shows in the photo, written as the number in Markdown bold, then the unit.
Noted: **816.5** gal
